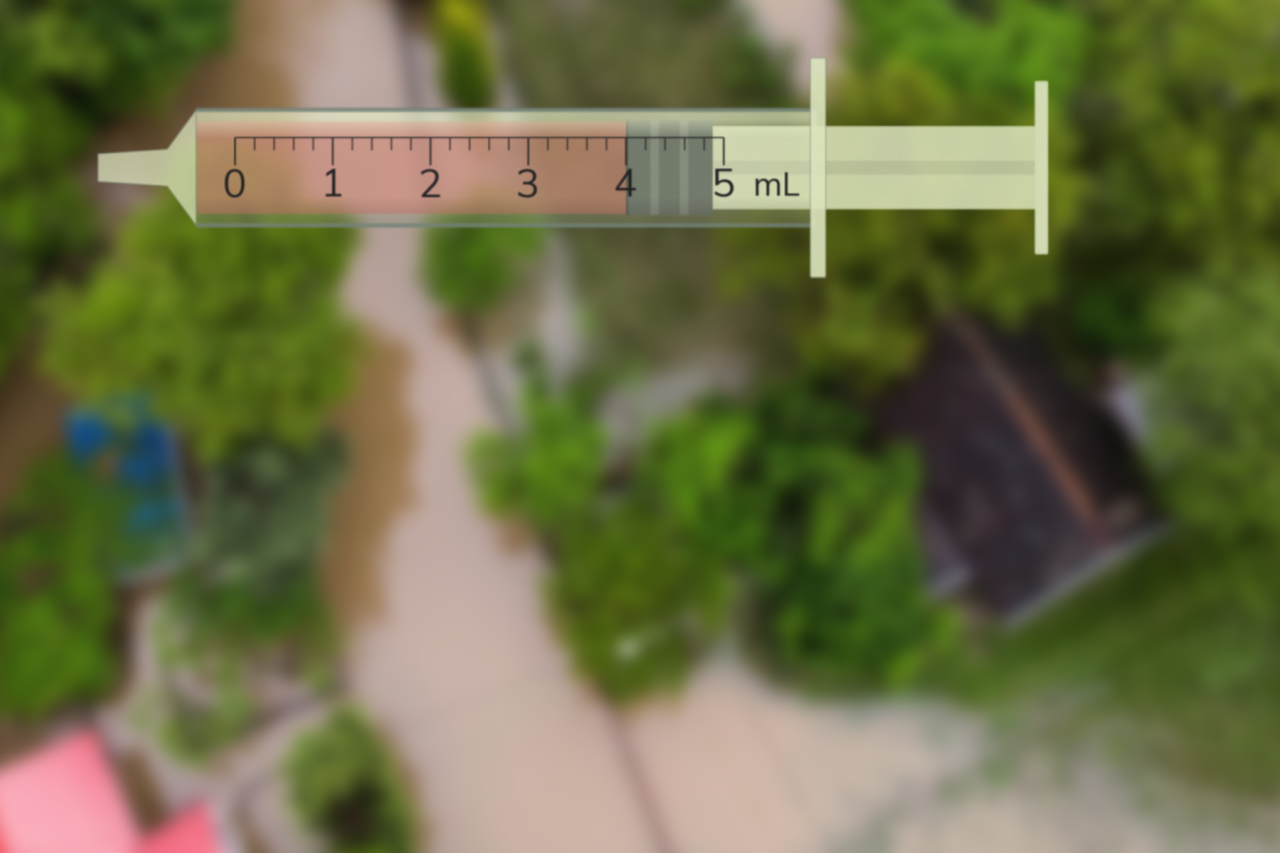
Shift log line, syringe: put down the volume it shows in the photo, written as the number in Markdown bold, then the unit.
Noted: **4** mL
